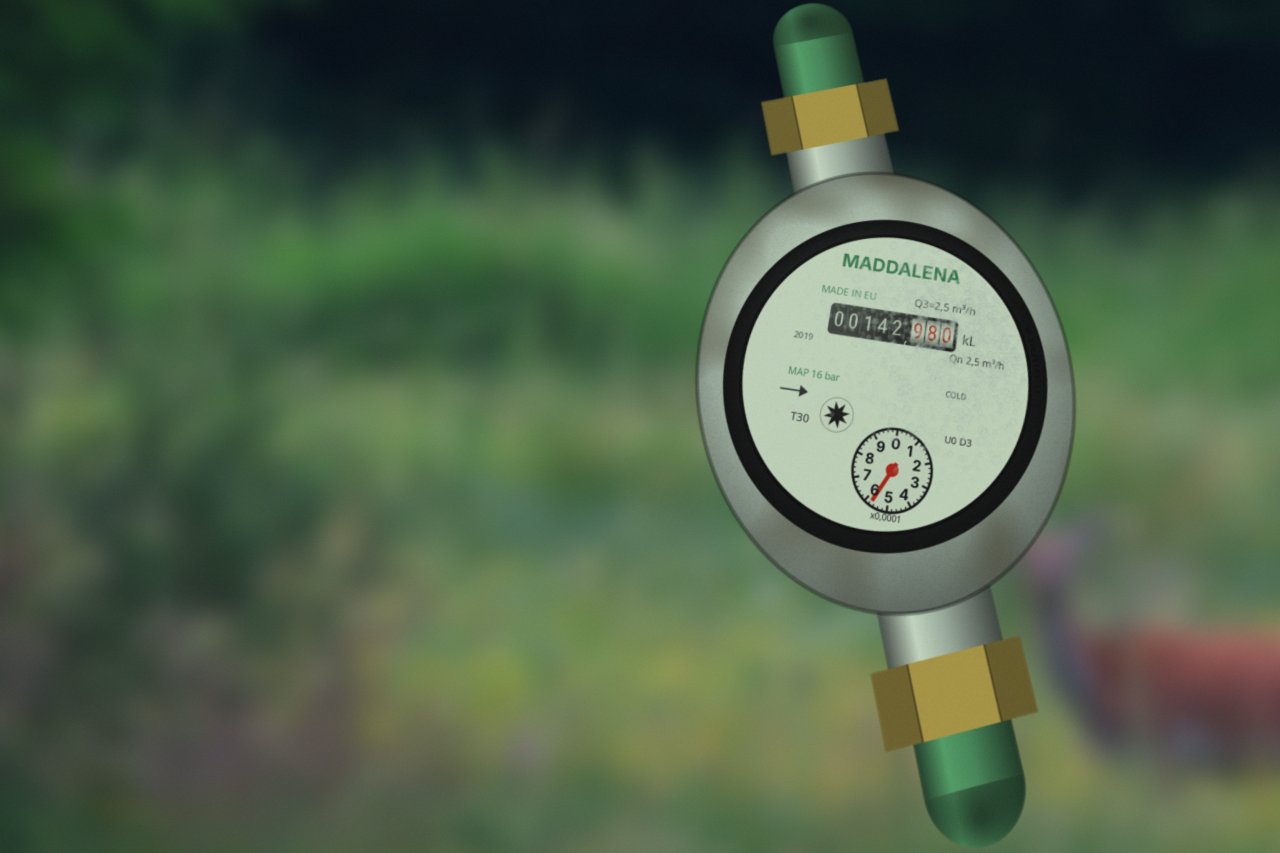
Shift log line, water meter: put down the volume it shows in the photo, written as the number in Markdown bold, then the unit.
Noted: **142.9805** kL
